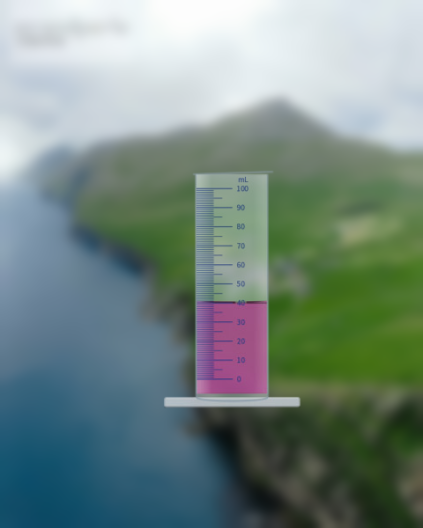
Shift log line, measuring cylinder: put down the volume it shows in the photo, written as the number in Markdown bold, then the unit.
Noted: **40** mL
